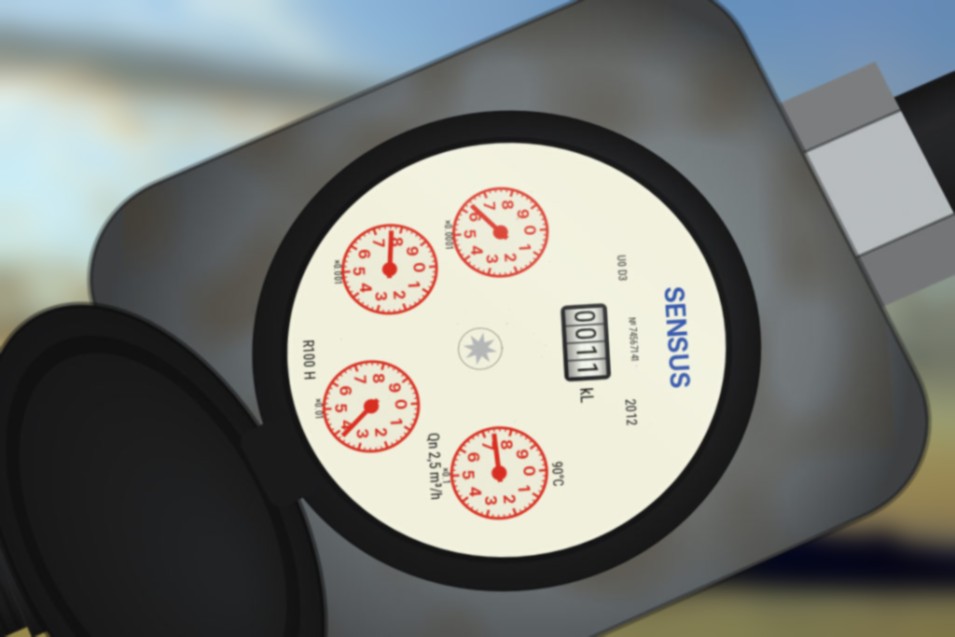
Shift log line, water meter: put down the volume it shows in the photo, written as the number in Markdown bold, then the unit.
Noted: **11.7376** kL
